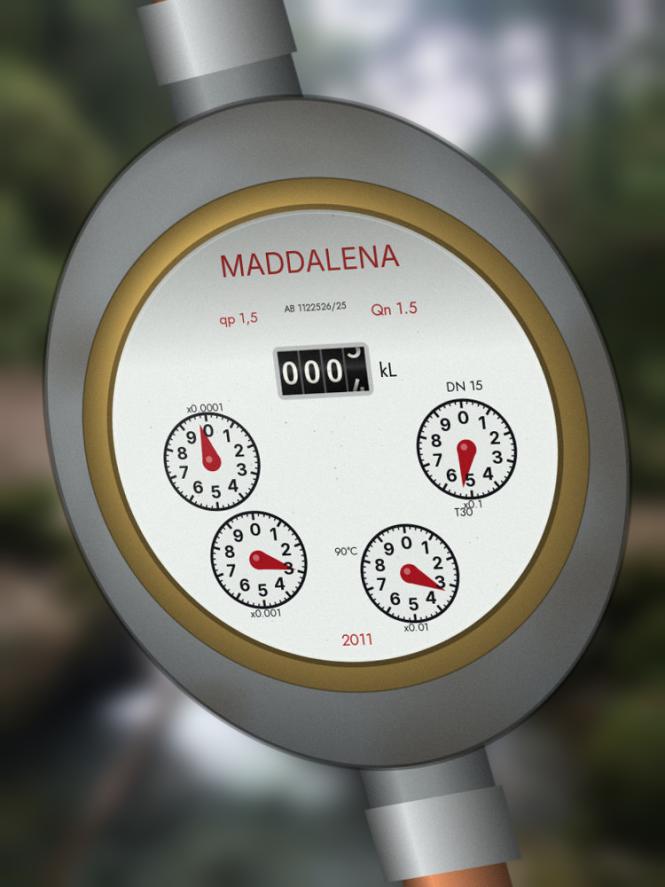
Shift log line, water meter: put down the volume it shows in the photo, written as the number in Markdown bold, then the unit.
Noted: **3.5329** kL
